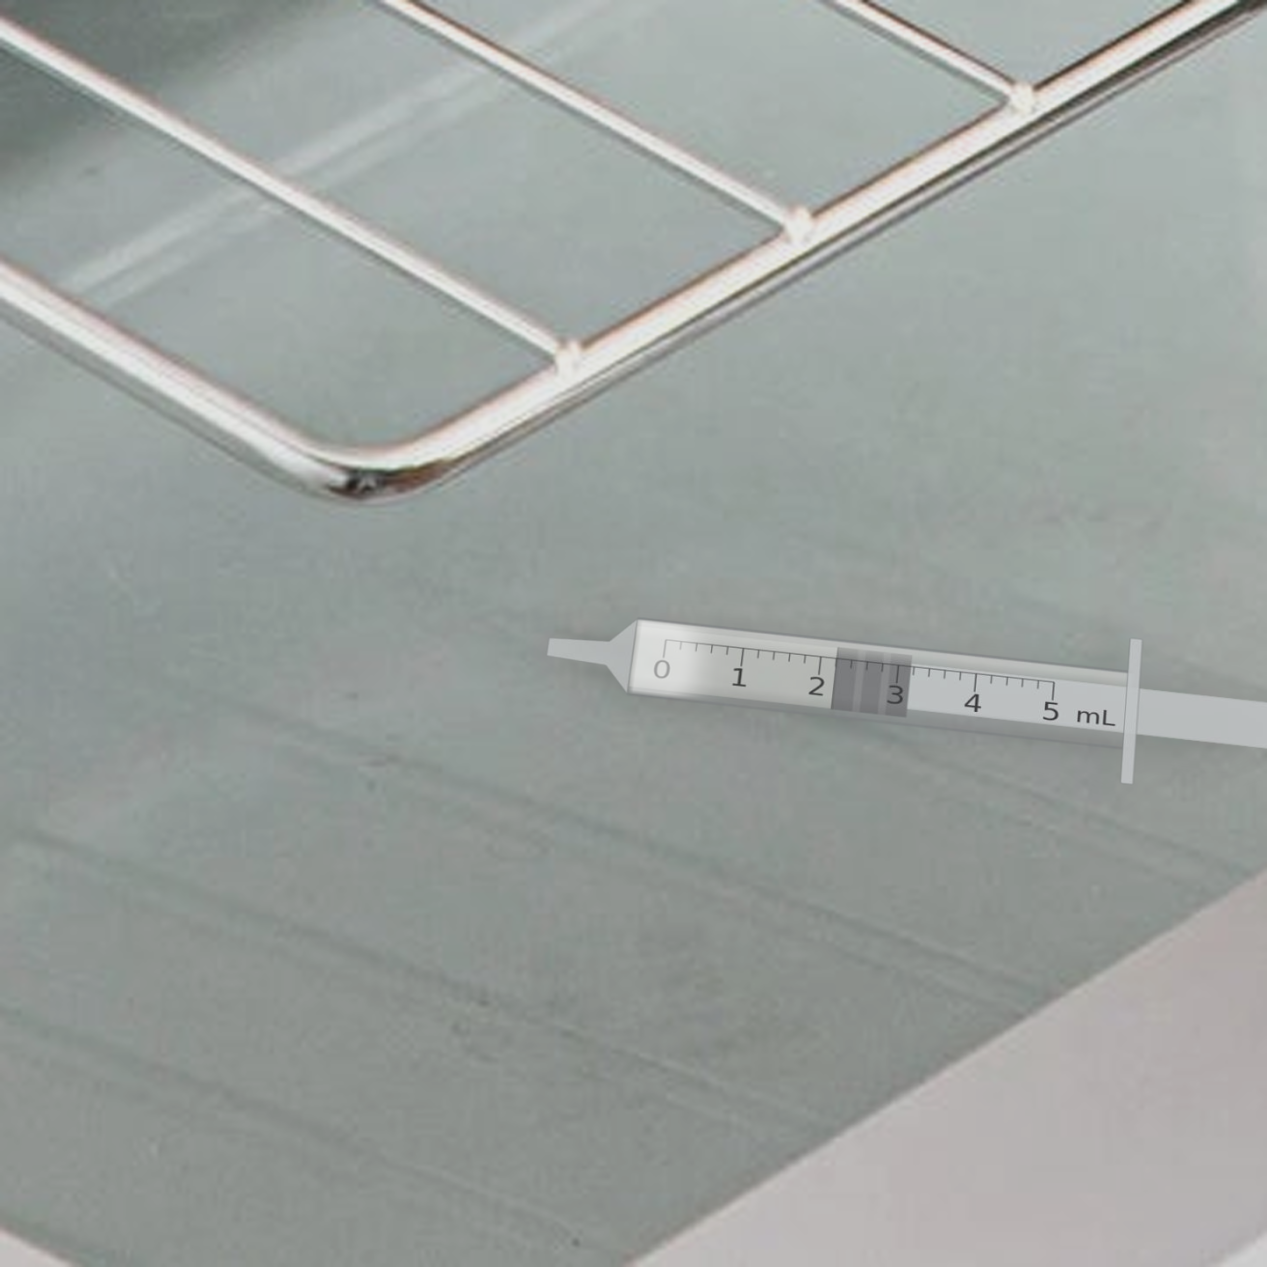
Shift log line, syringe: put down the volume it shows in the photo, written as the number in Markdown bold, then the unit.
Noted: **2.2** mL
